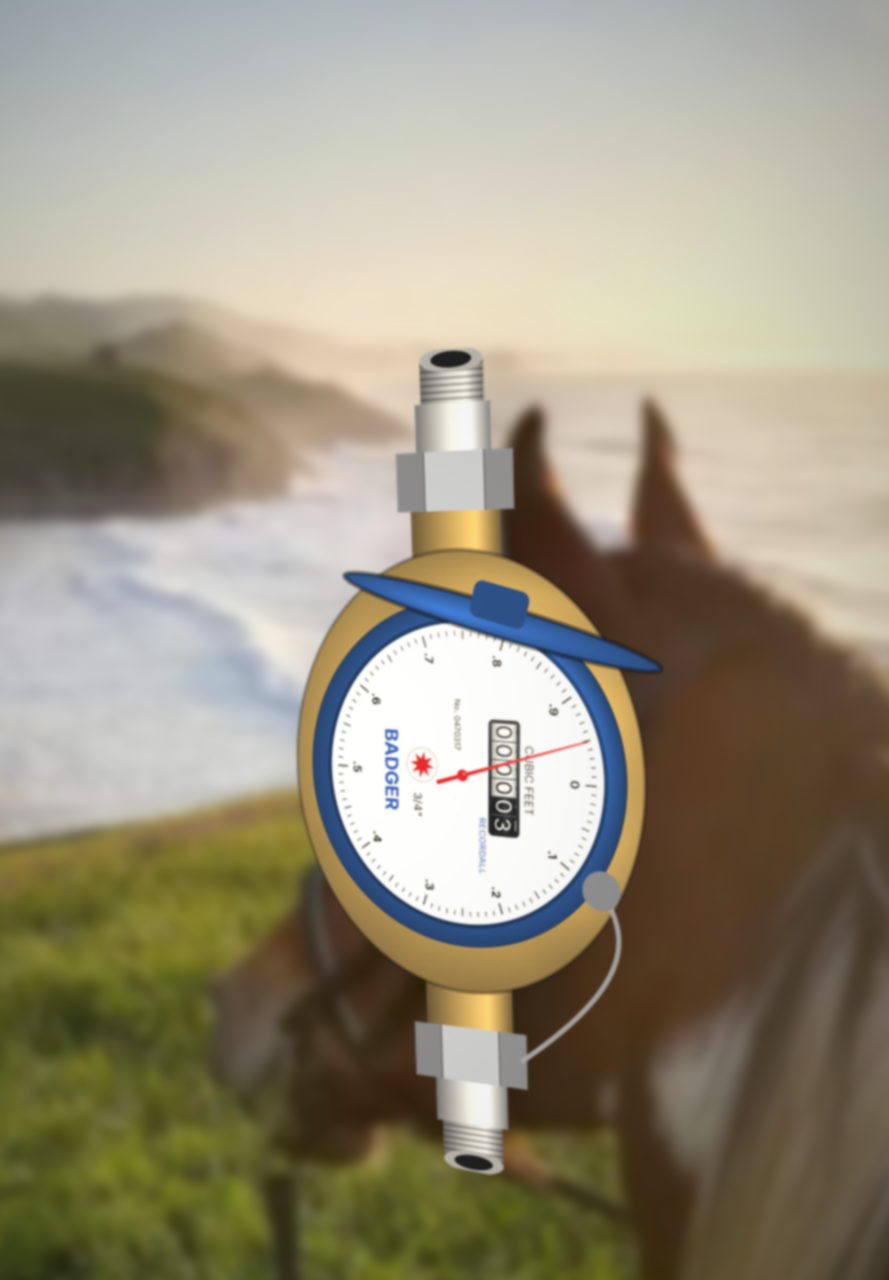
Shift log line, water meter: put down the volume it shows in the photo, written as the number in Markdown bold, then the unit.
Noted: **2.95** ft³
